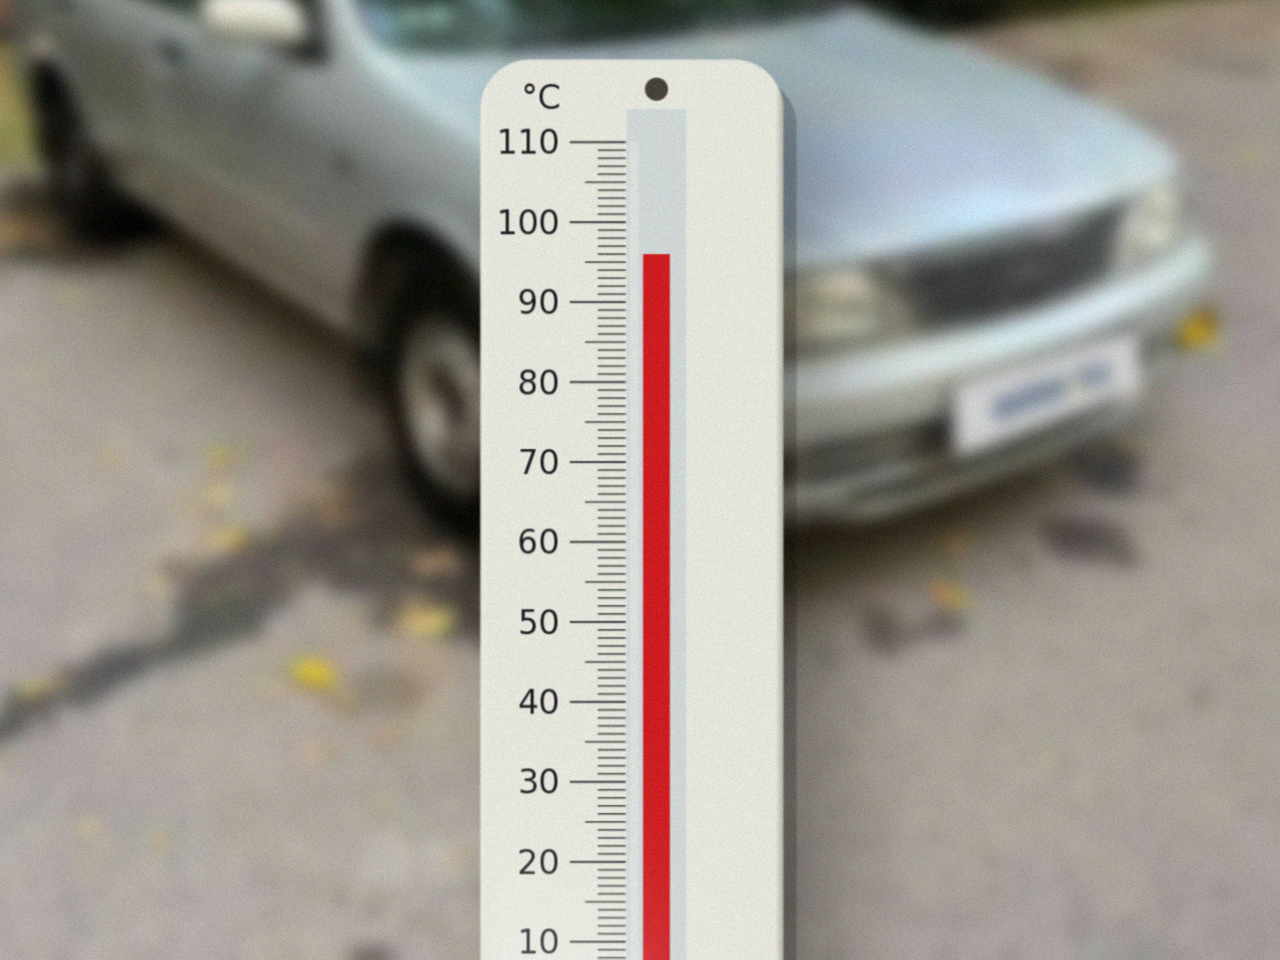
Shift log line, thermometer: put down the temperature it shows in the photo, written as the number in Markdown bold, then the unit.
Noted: **96** °C
